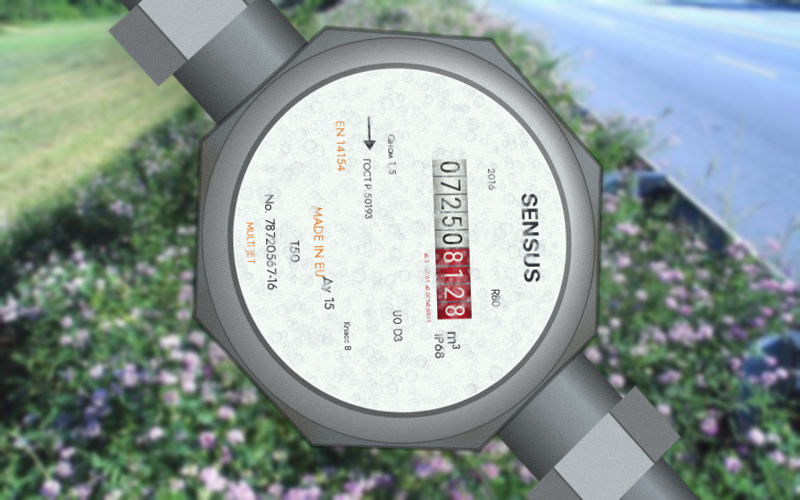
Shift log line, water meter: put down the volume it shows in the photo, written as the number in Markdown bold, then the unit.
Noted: **7250.8128** m³
